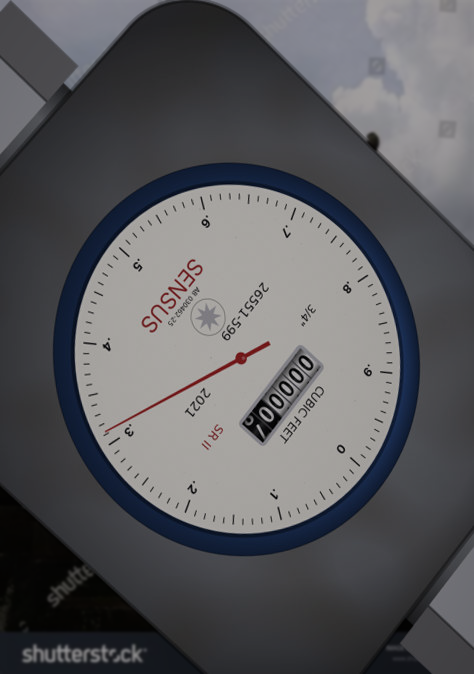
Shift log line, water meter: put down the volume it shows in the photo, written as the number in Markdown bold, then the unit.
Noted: **7.31** ft³
